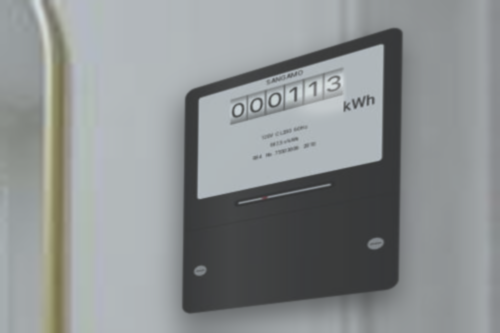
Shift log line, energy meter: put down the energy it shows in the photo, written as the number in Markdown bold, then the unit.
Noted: **113** kWh
